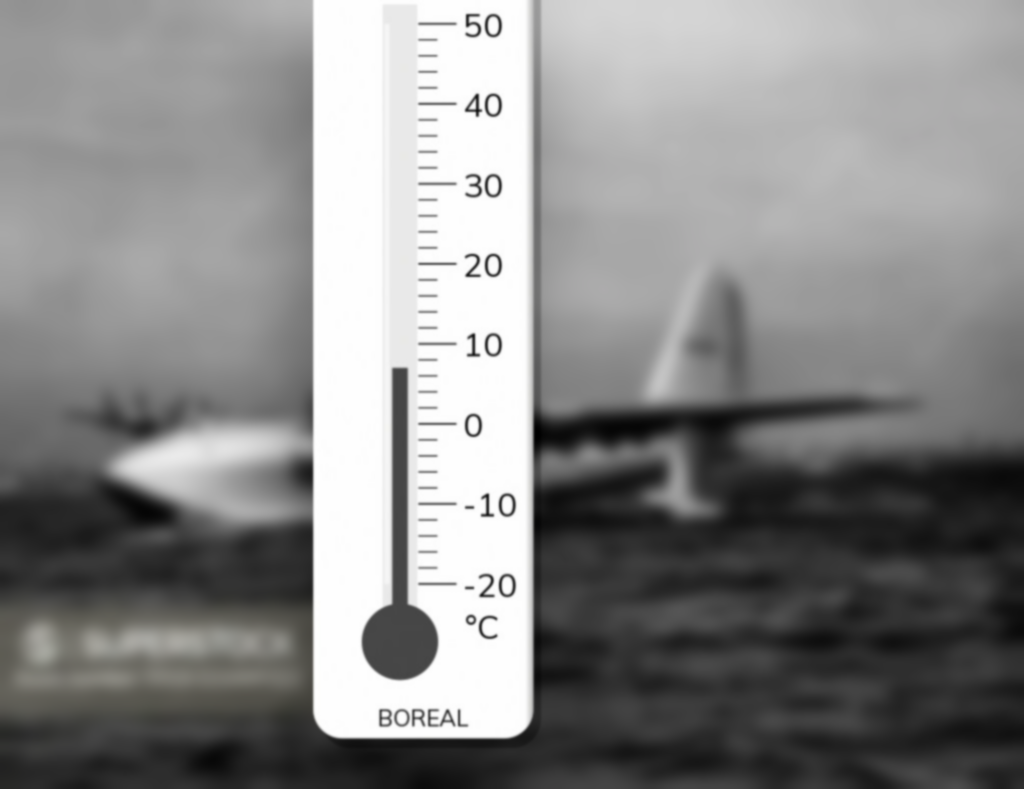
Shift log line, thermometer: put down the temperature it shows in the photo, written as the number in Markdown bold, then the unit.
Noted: **7** °C
